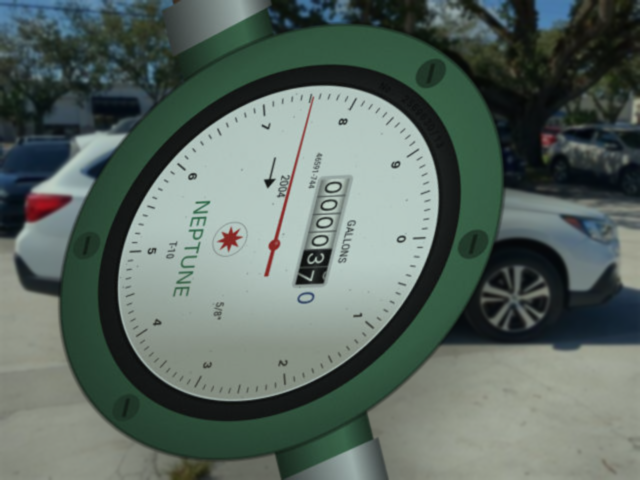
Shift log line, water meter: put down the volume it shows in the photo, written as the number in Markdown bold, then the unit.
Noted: **367.5** gal
